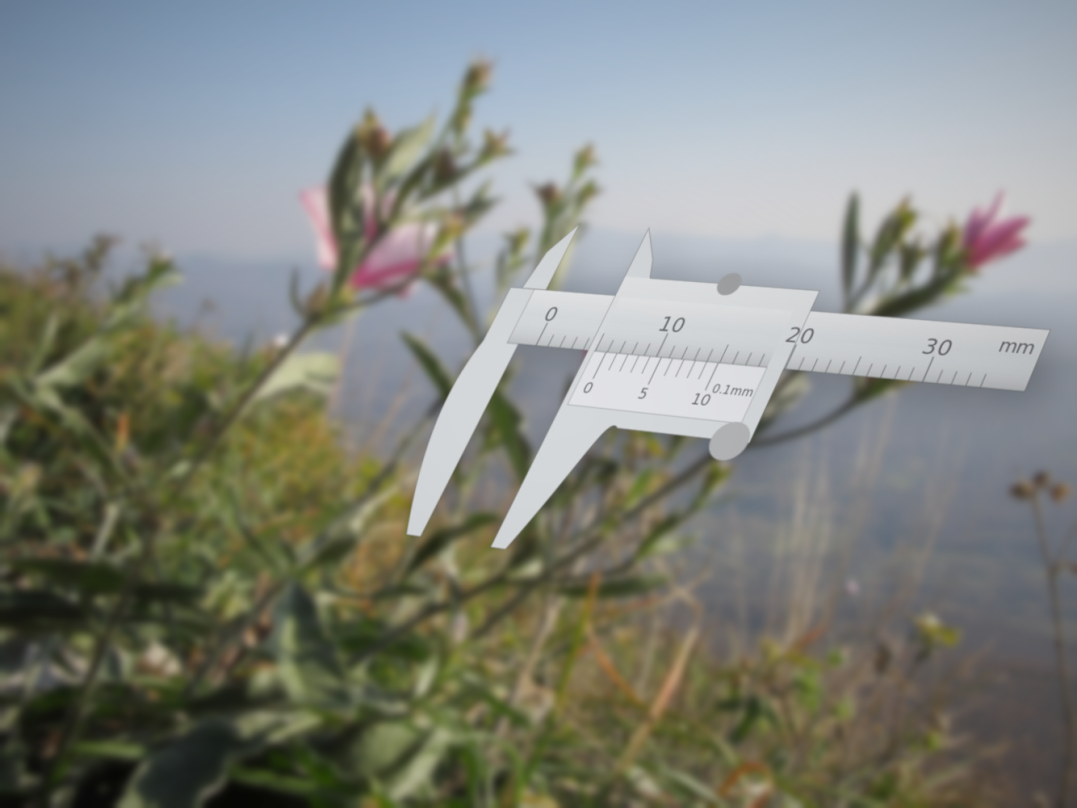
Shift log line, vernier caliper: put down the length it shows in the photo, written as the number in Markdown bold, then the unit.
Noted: **5.9** mm
